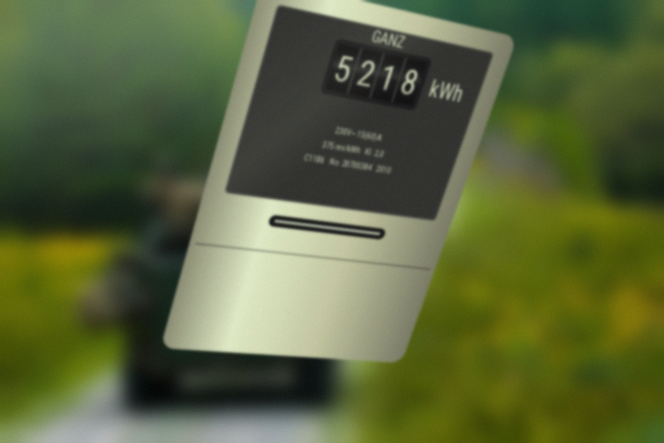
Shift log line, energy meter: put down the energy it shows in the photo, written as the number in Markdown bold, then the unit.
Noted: **5218** kWh
